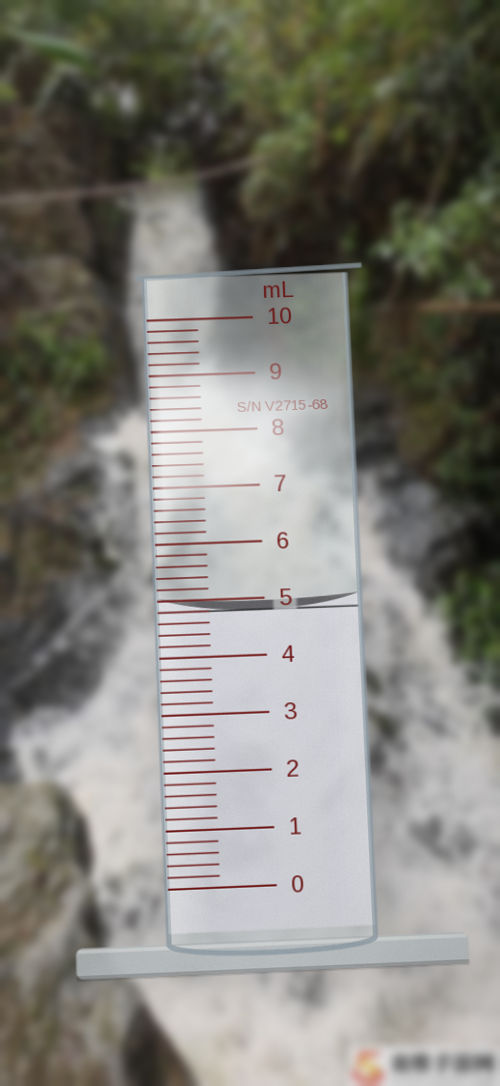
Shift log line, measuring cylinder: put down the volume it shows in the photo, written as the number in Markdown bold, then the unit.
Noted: **4.8** mL
